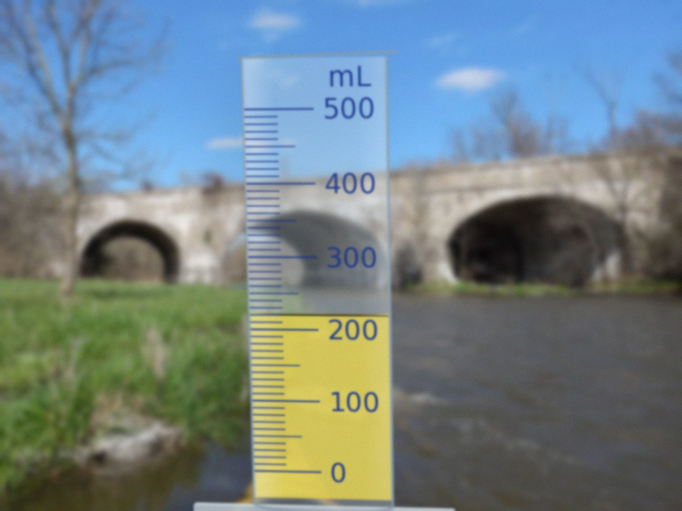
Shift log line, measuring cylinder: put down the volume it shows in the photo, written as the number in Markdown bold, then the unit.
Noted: **220** mL
